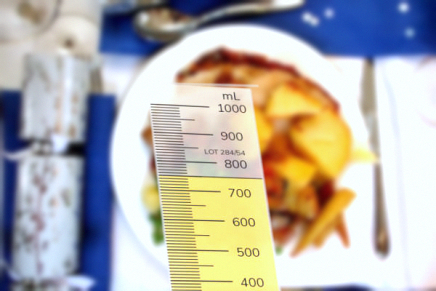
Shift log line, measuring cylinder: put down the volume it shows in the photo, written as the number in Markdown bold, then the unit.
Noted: **750** mL
